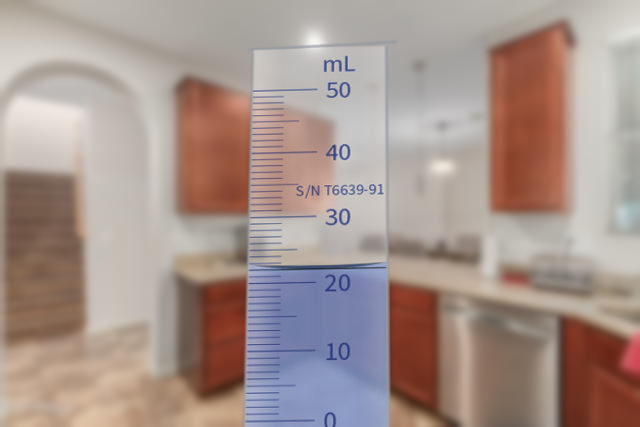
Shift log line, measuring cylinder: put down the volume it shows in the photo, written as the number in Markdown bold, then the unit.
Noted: **22** mL
